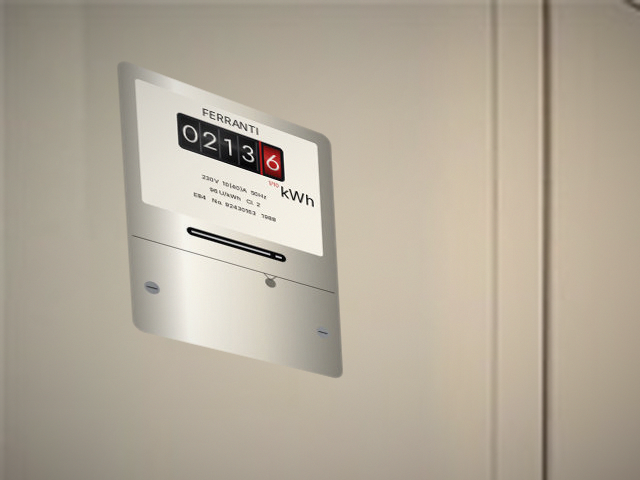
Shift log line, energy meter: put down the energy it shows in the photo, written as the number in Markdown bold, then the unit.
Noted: **213.6** kWh
